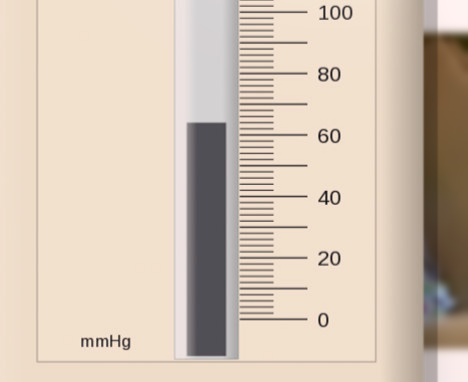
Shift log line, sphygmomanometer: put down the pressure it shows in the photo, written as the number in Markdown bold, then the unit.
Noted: **64** mmHg
